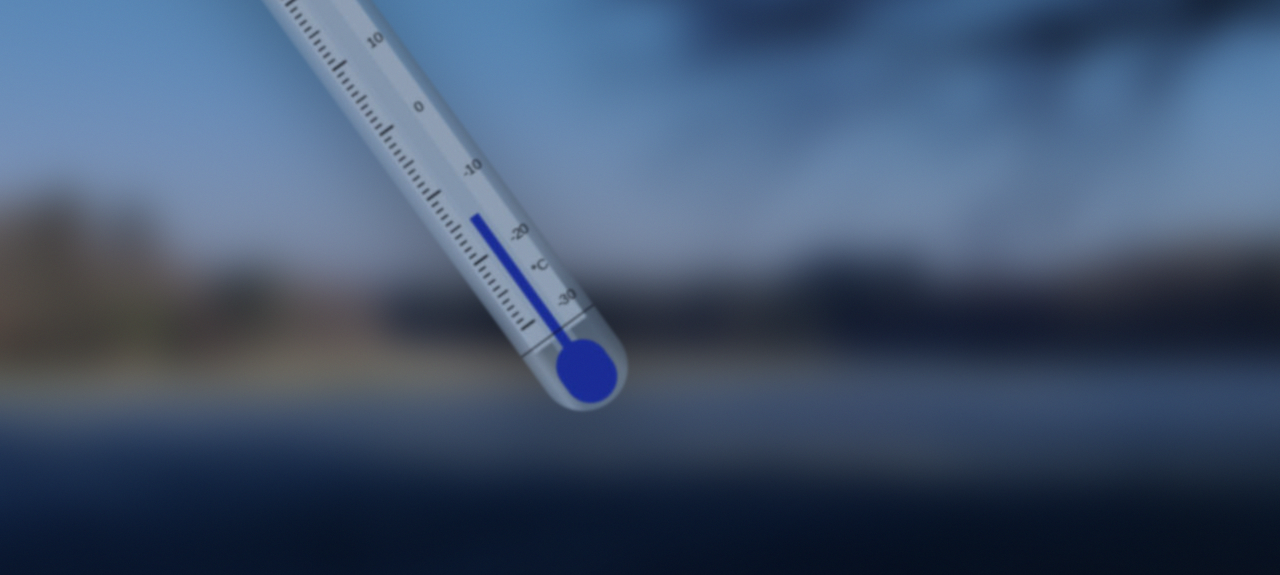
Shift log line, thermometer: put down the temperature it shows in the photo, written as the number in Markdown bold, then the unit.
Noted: **-15** °C
